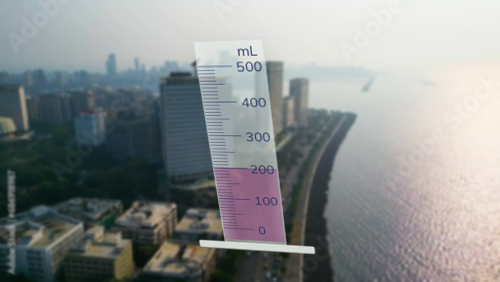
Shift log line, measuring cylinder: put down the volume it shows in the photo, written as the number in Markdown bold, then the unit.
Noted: **200** mL
